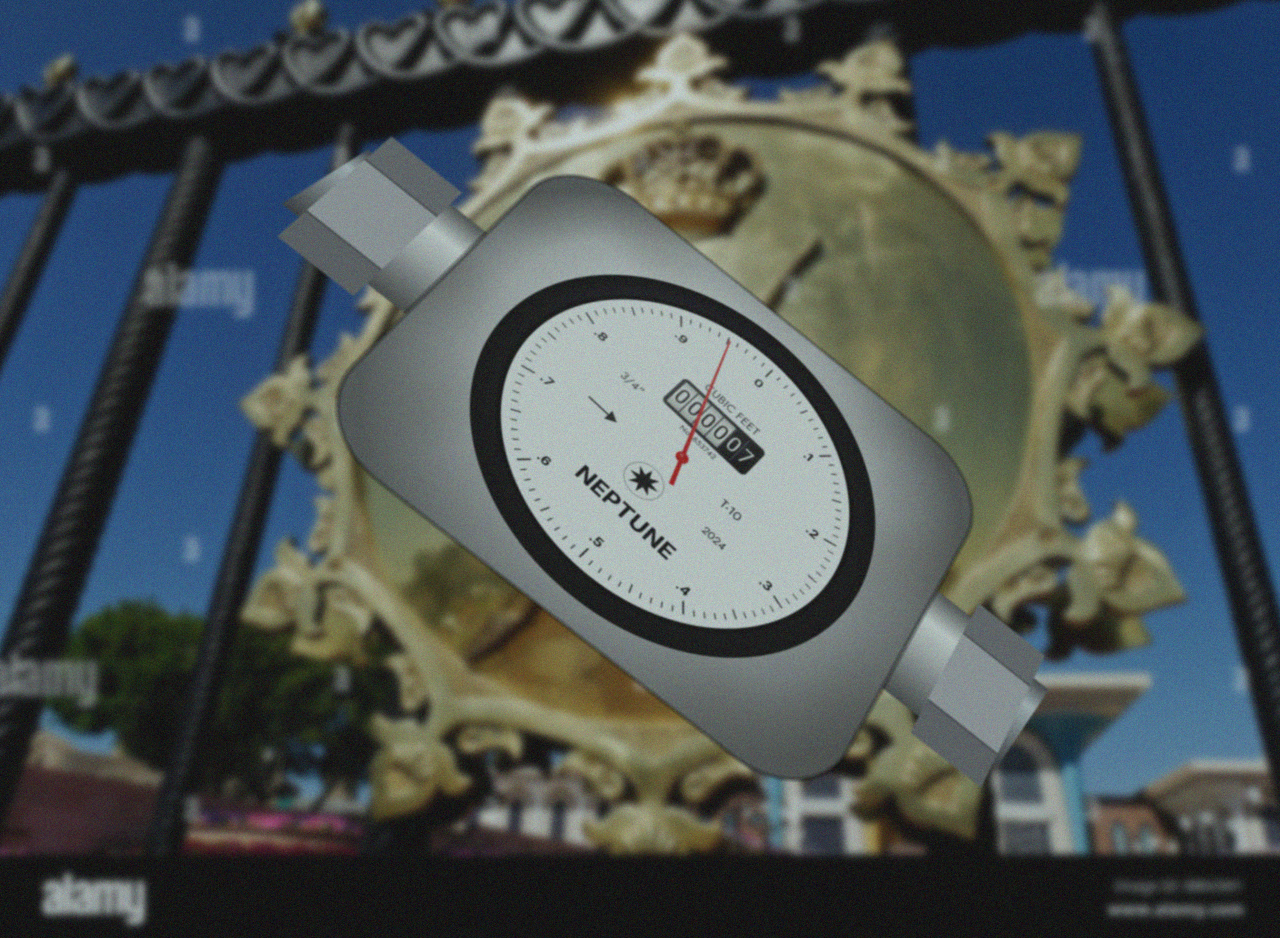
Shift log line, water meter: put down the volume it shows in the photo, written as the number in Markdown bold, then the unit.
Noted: **6.95** ft³
